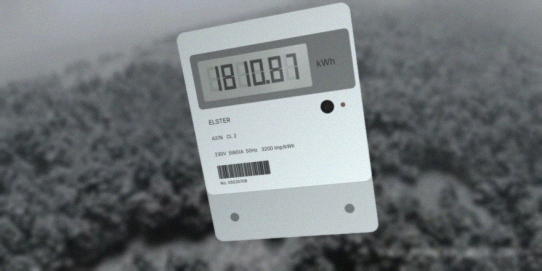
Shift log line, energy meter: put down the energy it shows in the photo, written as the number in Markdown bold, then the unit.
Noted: **1810.87** kWh
